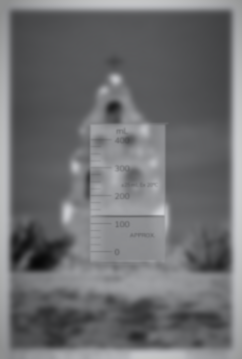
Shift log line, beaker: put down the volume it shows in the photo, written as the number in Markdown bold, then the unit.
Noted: **125** mL
